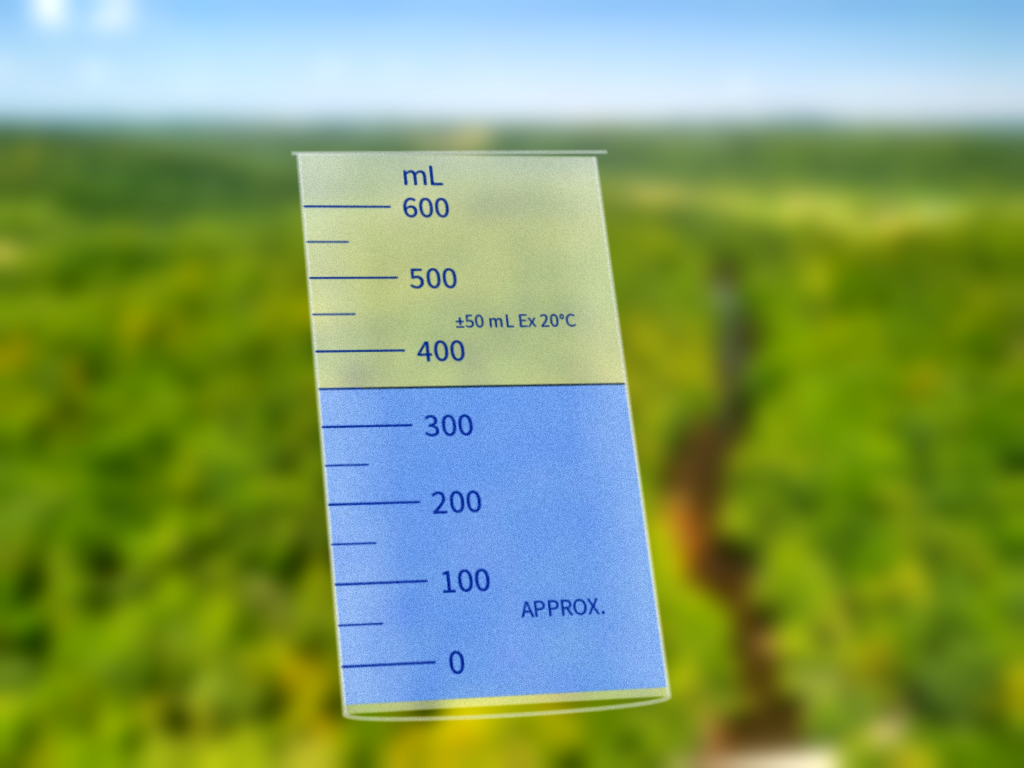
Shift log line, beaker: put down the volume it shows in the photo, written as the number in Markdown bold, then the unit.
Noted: **350** mL
